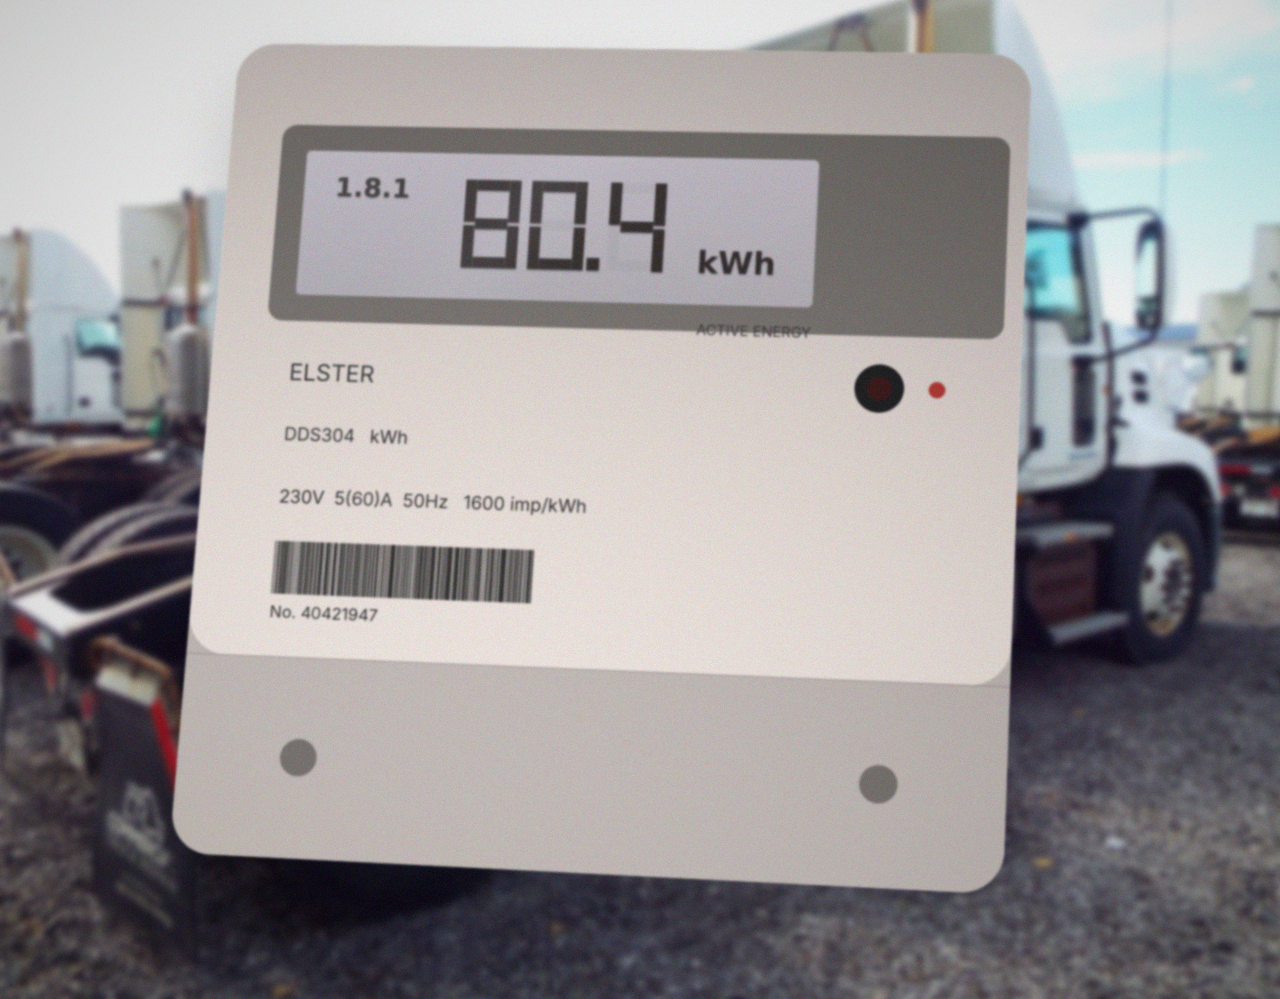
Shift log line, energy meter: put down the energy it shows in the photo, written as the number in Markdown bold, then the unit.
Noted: **80.4** kWh
